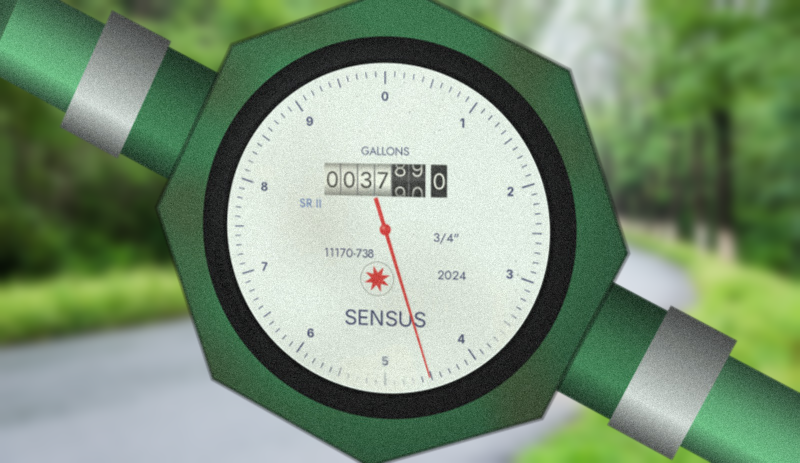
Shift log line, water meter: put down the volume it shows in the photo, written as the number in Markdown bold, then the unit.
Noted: **37894.5** gal
